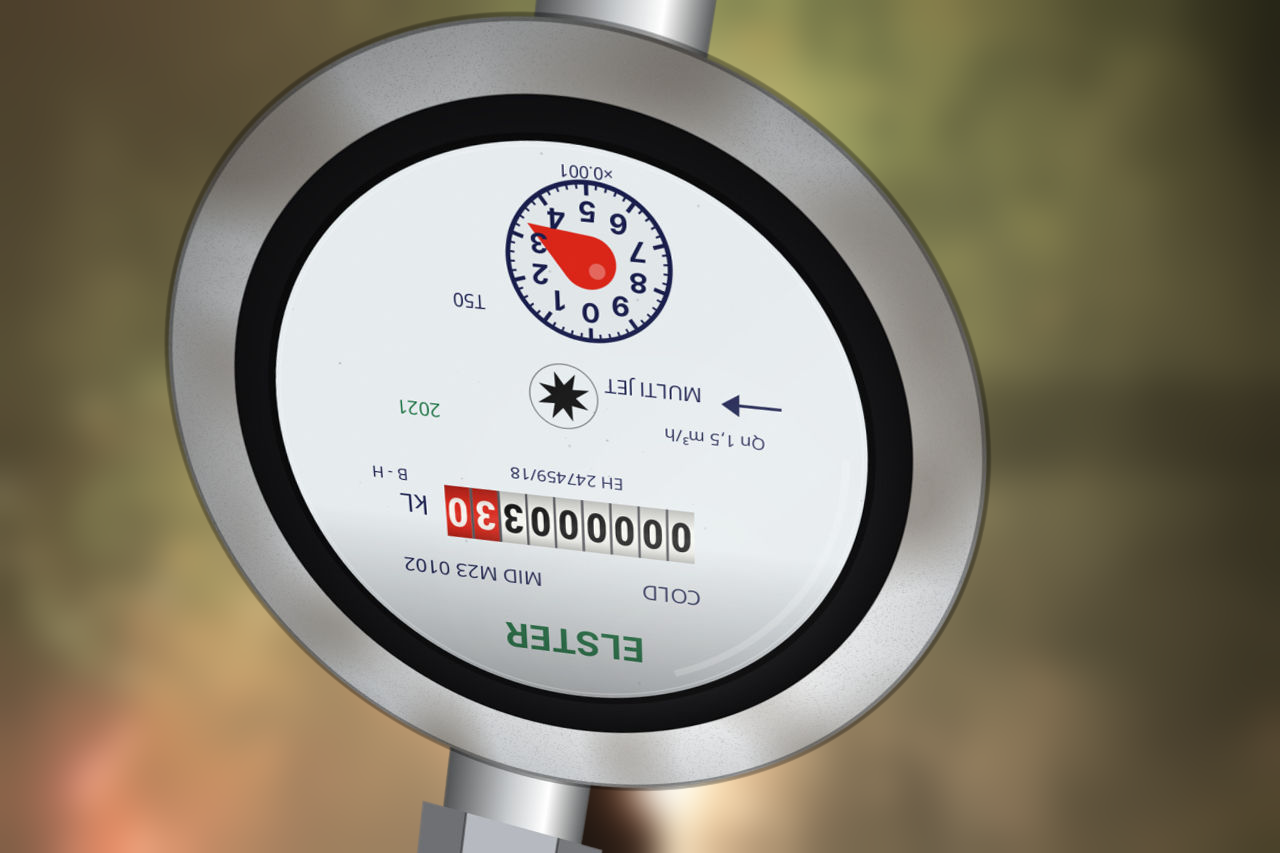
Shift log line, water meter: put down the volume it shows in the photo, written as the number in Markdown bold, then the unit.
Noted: **3.303** kL
